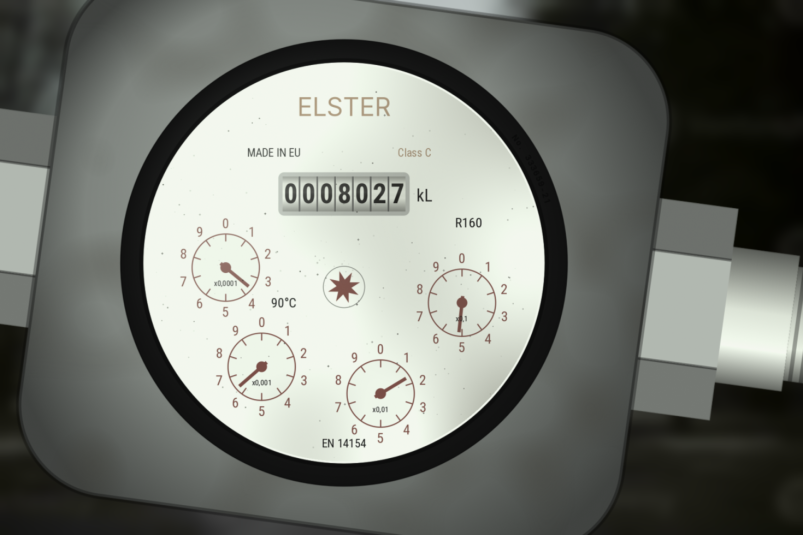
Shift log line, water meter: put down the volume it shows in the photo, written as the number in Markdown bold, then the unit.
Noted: **8027.5163** kL
